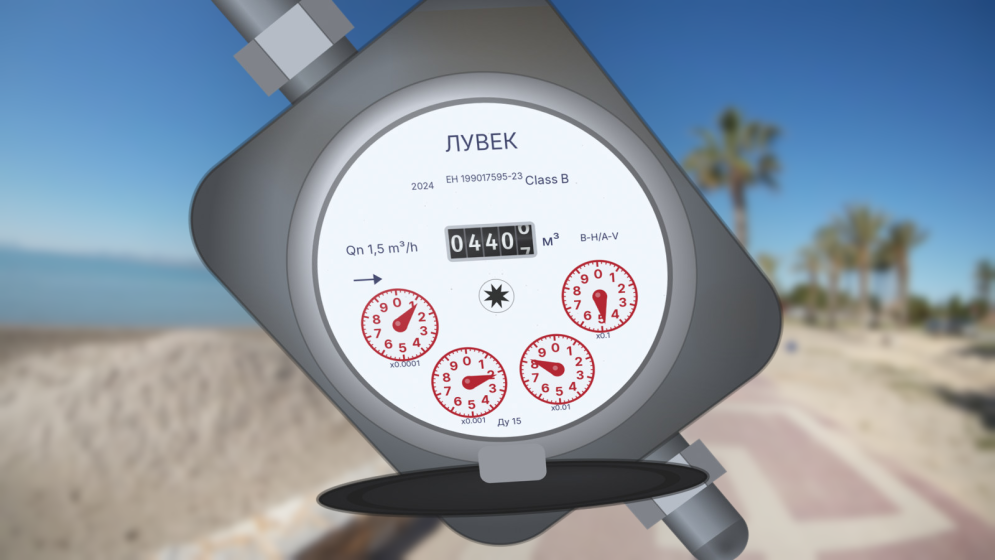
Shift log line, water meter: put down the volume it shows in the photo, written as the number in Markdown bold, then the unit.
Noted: **4406.4821** m³
